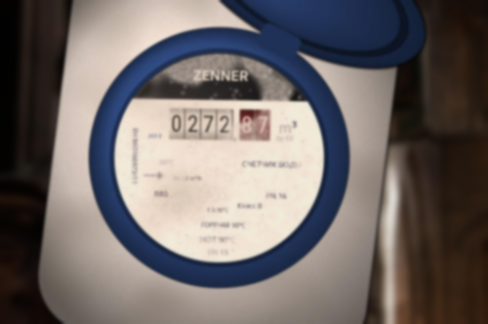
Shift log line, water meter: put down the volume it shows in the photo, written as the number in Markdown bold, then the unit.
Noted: **272.87** m³
